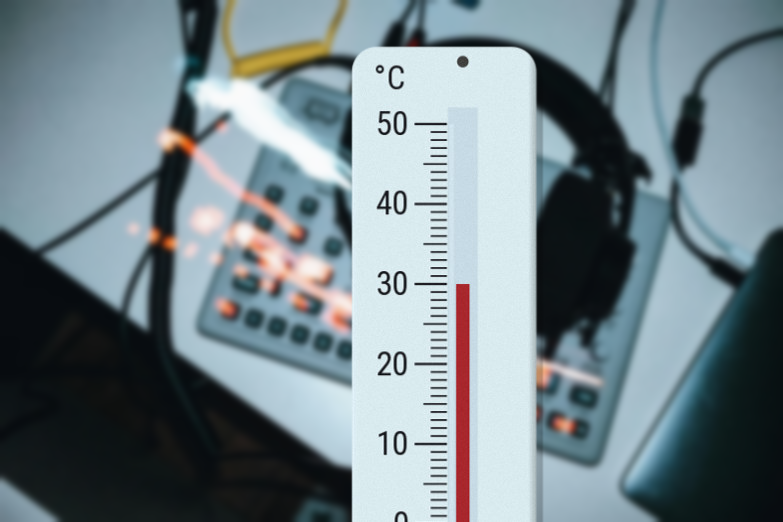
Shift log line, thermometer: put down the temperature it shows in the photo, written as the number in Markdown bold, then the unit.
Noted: **30** °C
